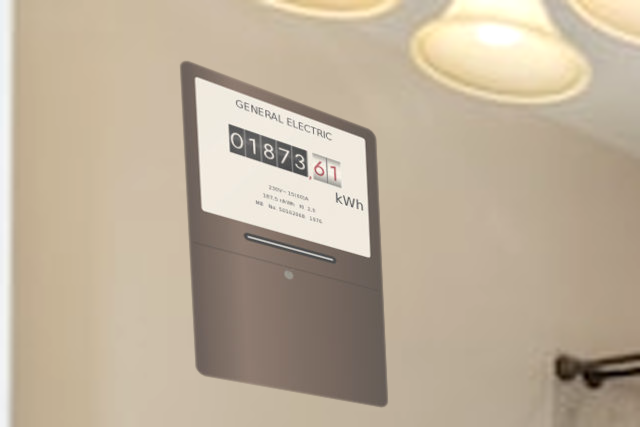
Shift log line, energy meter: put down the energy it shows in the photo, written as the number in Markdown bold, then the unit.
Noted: **1873.61** kWh
